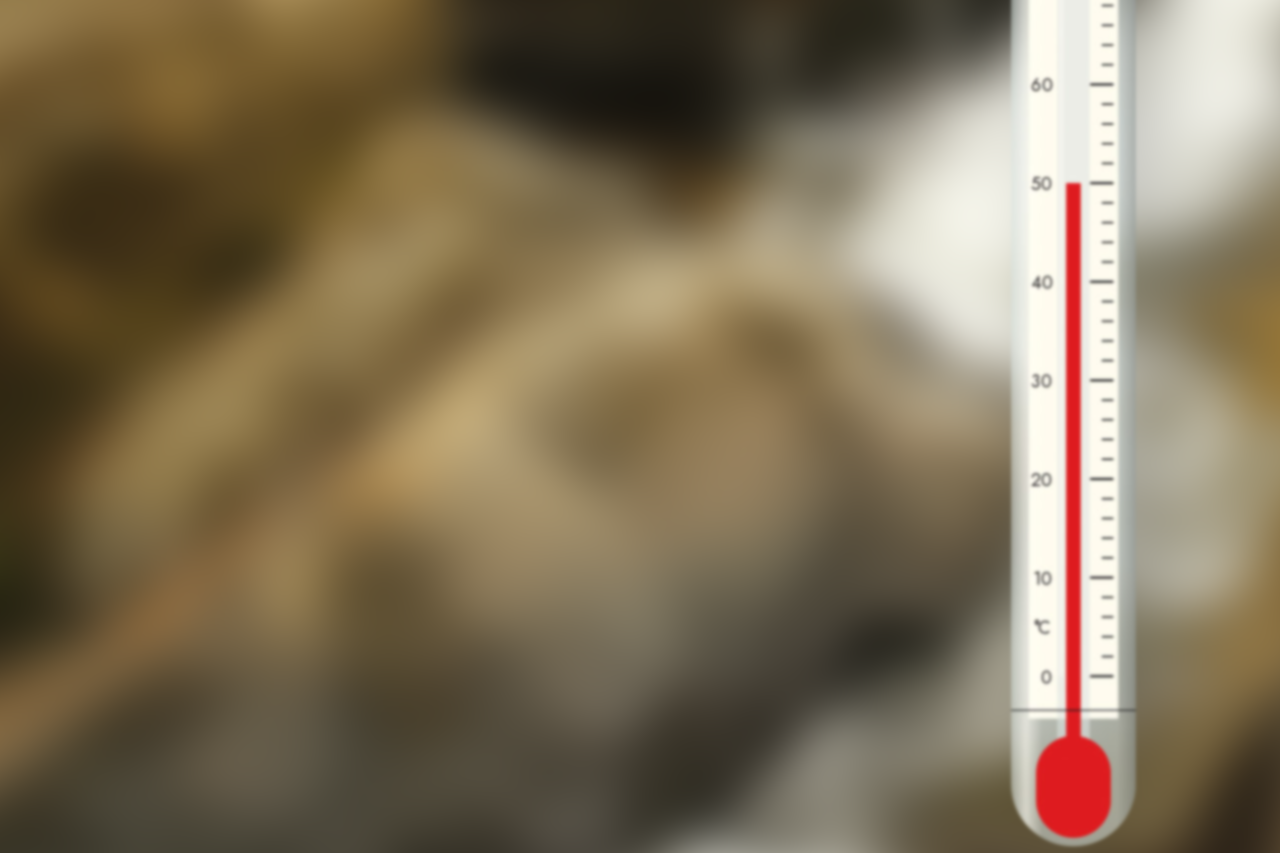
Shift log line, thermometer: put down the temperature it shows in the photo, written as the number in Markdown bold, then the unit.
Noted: **50** °C
